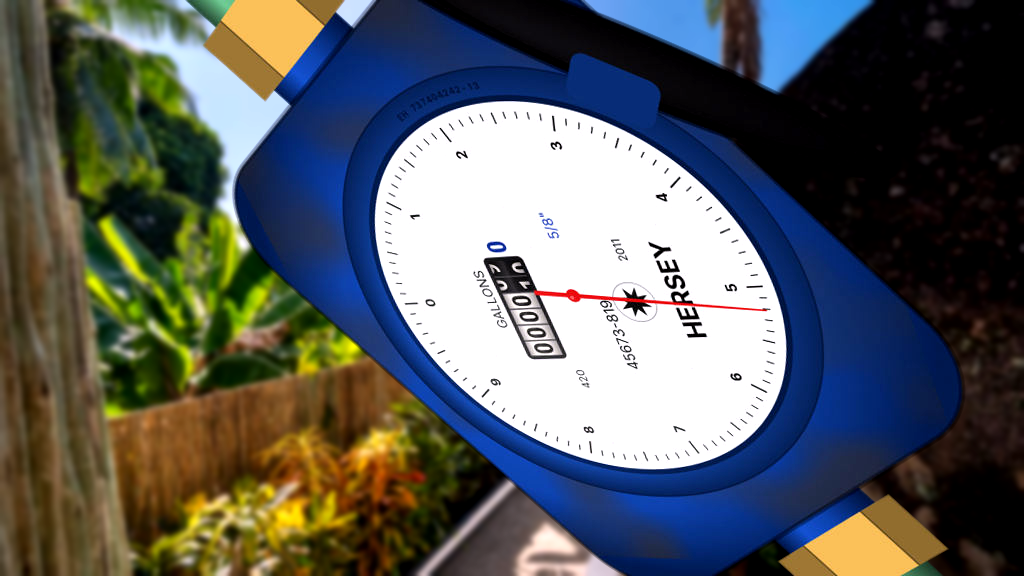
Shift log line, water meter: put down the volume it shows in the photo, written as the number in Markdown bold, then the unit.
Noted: **95.2** gal
